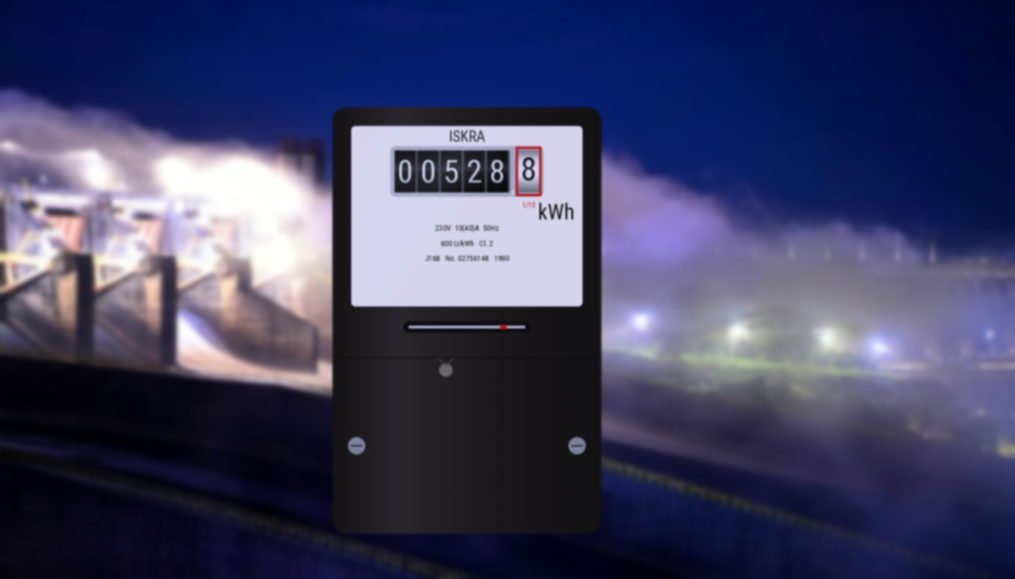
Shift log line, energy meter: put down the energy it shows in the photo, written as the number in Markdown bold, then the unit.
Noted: **528.8** kWh
